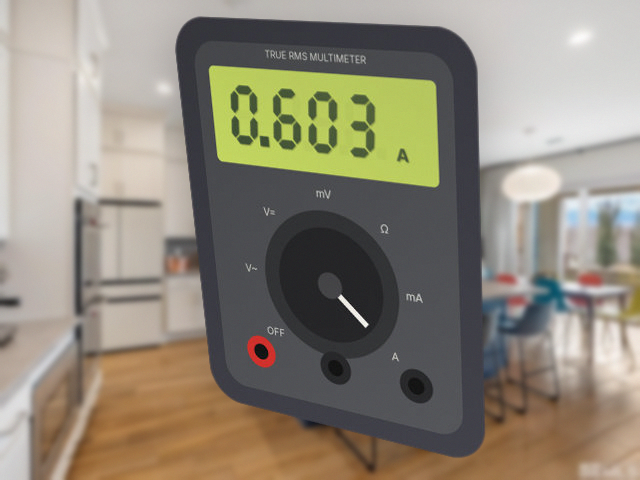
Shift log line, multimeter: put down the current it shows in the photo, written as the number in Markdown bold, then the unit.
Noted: **0.603** A
